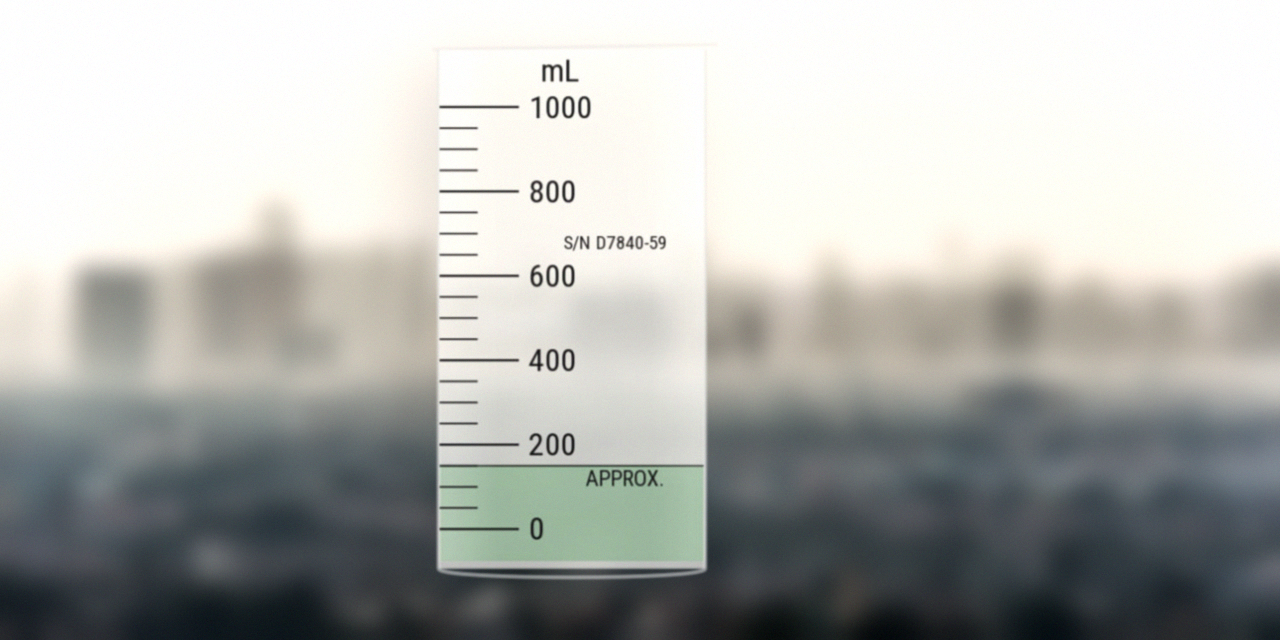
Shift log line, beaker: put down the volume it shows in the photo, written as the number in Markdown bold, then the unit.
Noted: **150** mL
